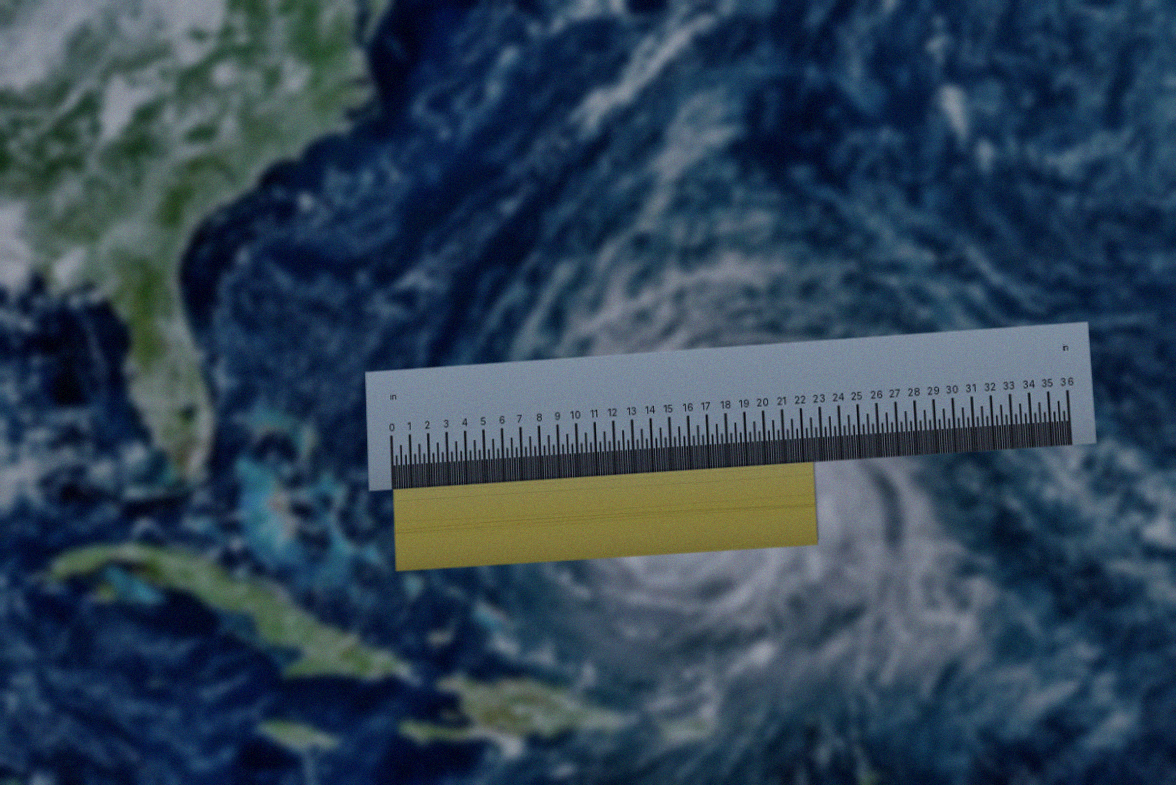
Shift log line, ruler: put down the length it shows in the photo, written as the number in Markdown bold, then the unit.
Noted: **22.5** in
